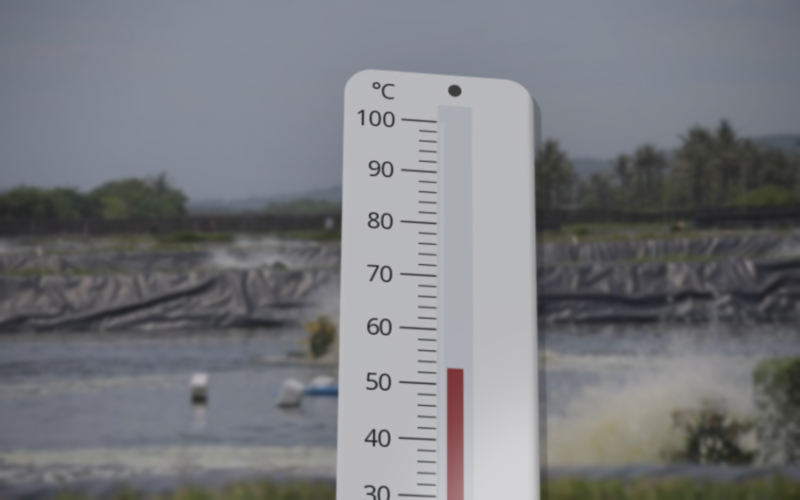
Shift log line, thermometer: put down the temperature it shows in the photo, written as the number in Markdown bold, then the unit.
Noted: **53** °C
